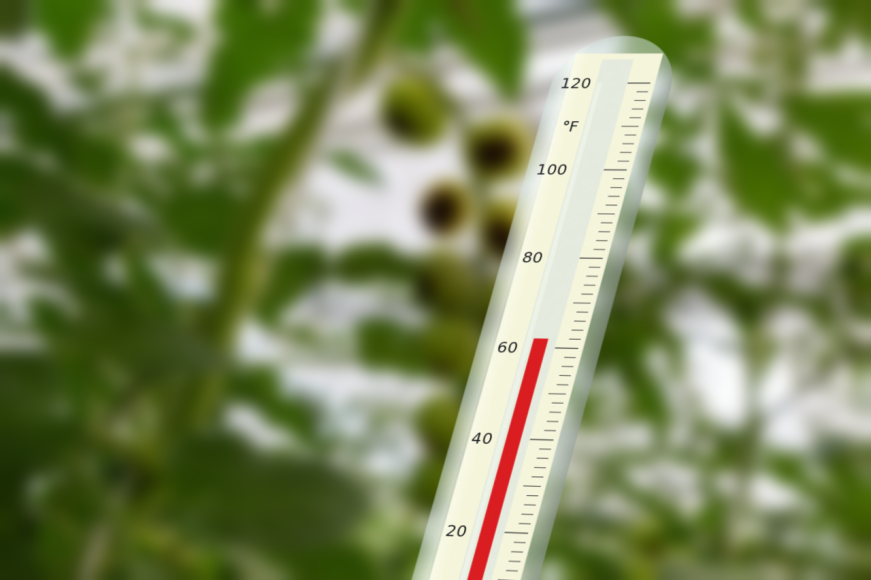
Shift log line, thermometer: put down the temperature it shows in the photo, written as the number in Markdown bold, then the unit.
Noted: **62** °F
